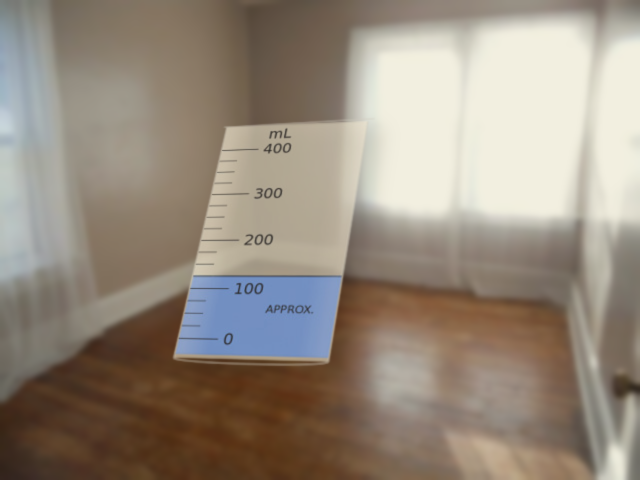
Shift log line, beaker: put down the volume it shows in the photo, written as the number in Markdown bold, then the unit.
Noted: **125** mL
